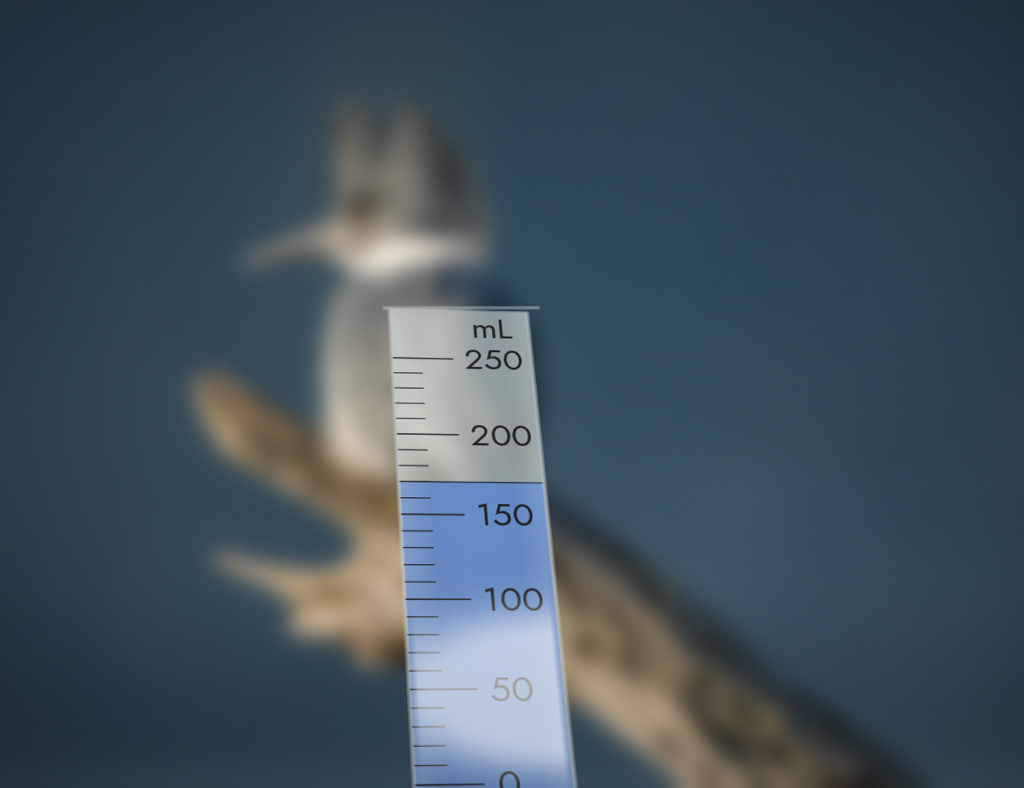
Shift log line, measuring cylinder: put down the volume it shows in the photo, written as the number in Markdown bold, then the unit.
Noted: **170** mL
